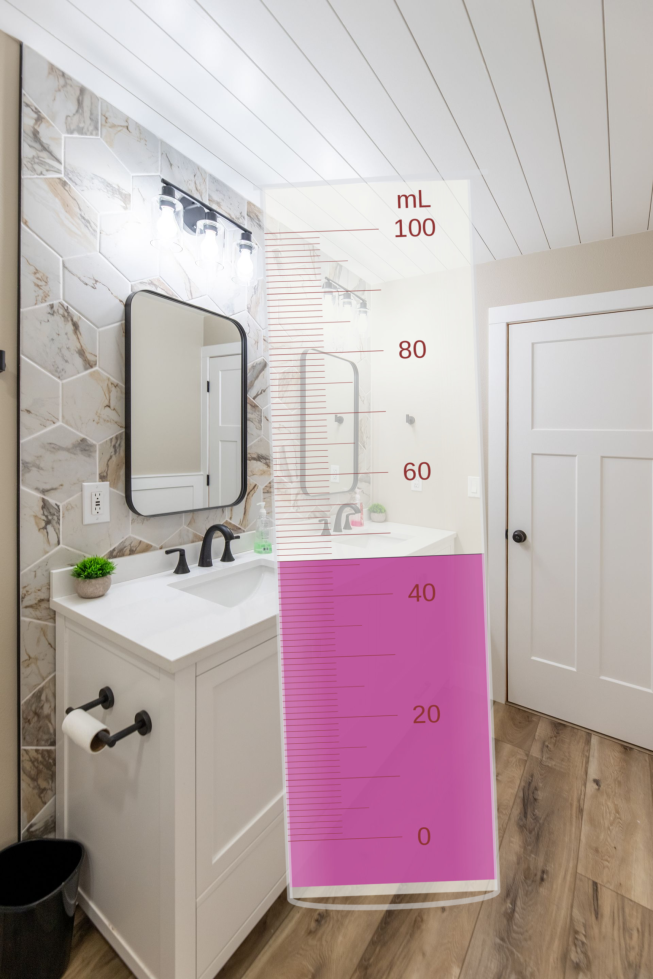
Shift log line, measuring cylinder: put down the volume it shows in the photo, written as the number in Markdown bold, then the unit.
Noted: **46** mL
